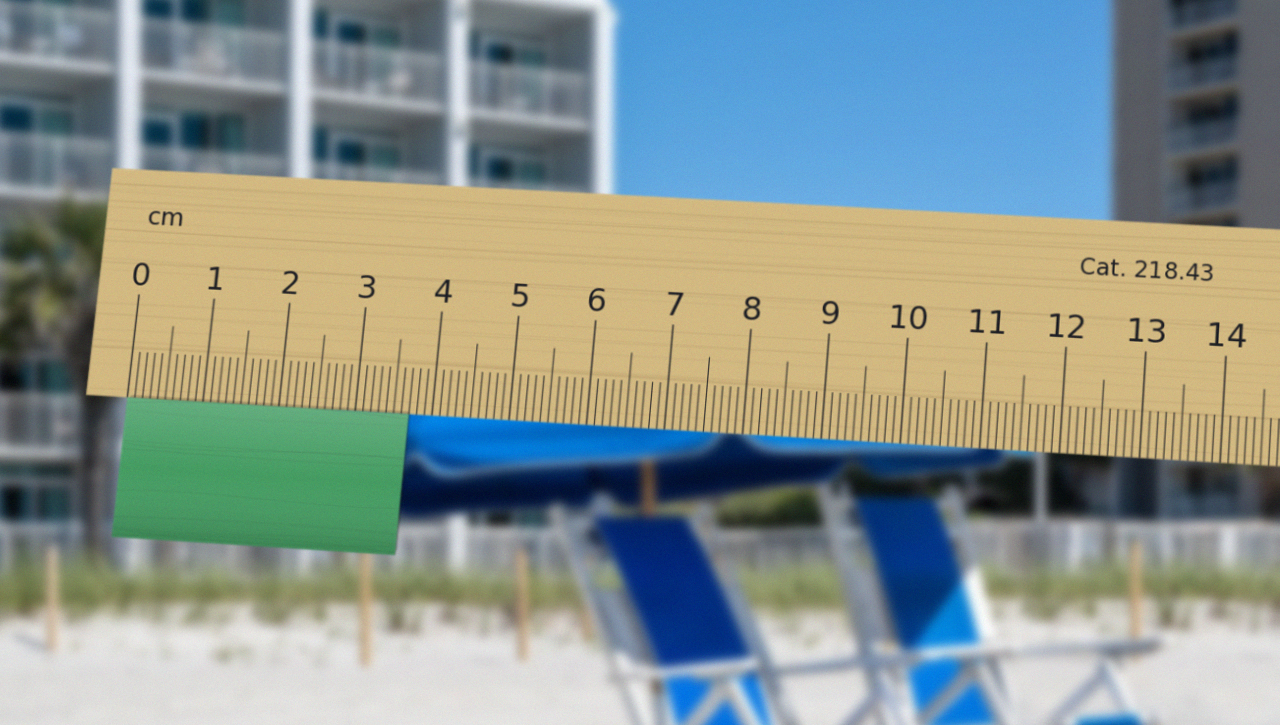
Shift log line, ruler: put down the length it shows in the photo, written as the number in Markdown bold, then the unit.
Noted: **3.7** cm
